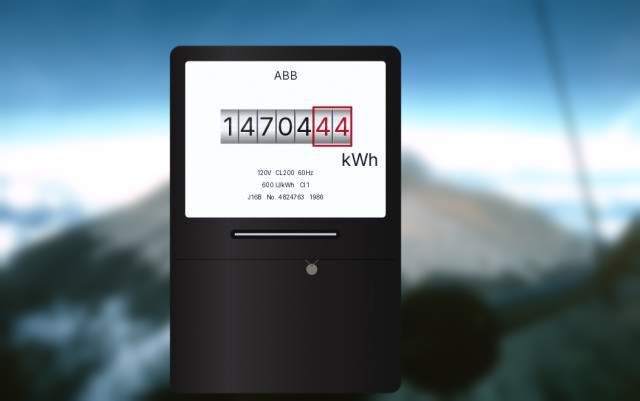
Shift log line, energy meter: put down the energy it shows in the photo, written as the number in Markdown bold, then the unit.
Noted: **14704.44** kWh
